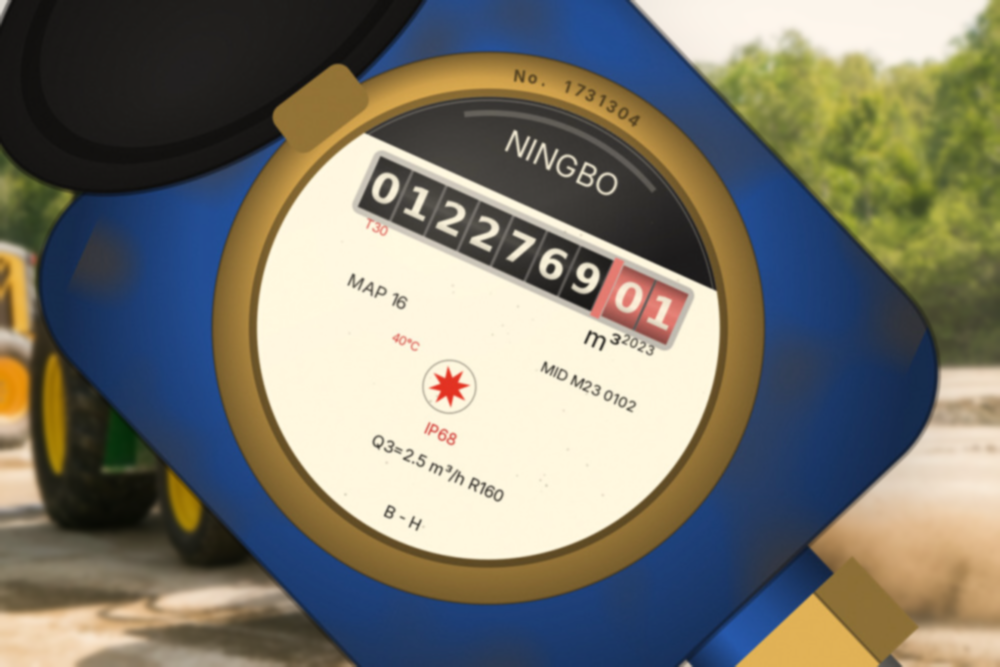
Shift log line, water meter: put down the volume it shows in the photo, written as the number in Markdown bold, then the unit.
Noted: **122769.01** m³
